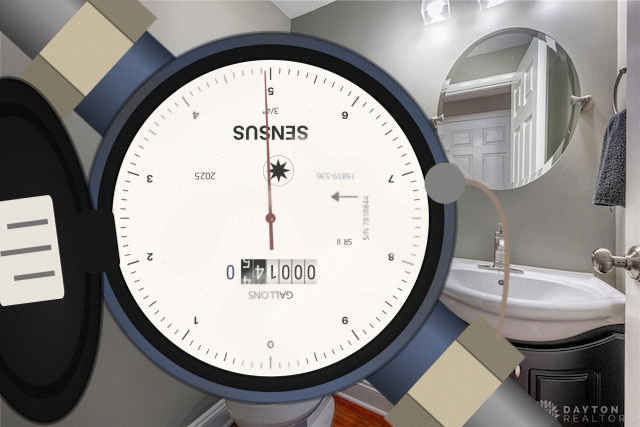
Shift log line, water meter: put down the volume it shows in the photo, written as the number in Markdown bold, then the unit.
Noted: **1444.9** gal
